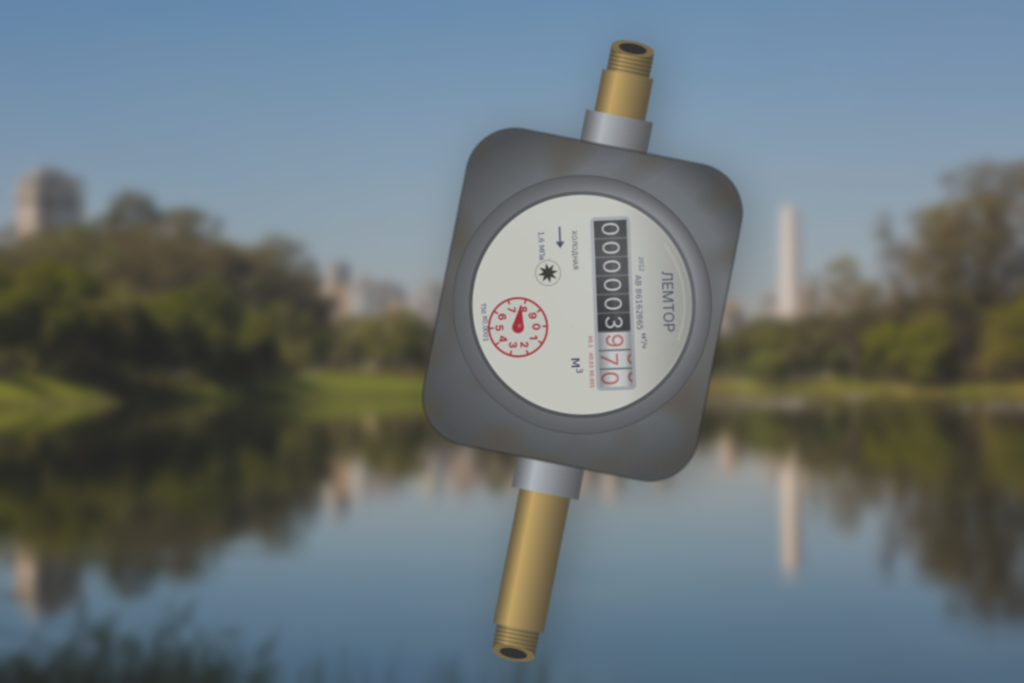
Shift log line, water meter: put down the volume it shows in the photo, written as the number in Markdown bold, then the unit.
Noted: **3.9697** m³
